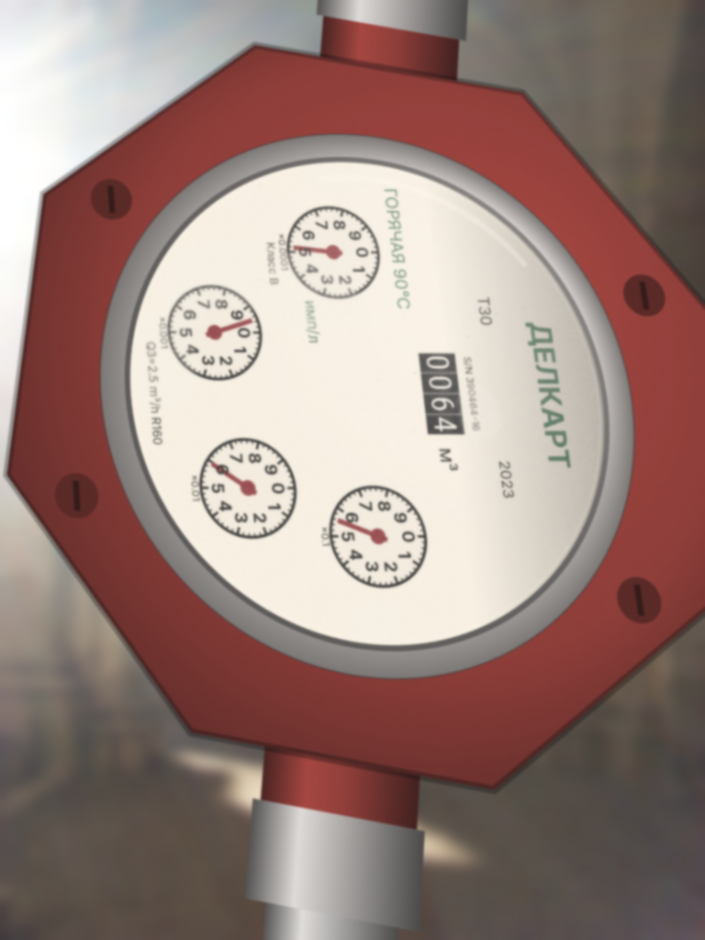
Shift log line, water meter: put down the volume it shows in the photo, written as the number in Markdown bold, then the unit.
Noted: **64.5595** m³
